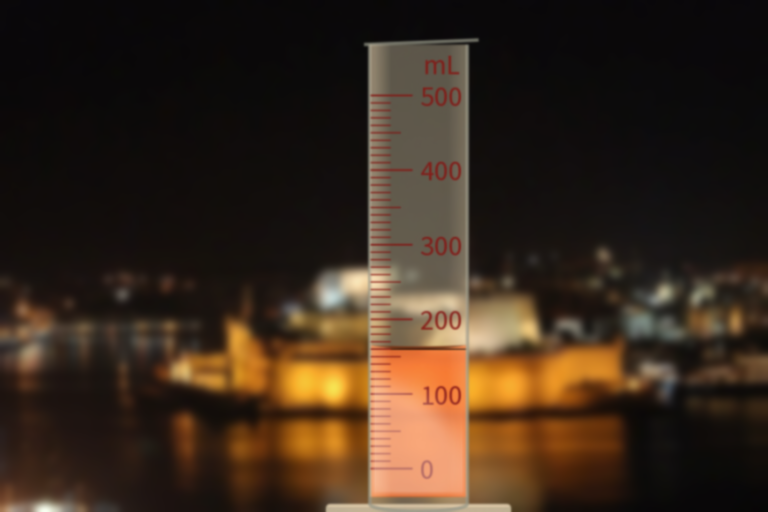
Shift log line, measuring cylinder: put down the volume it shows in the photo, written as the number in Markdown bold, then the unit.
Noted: **160** mL
